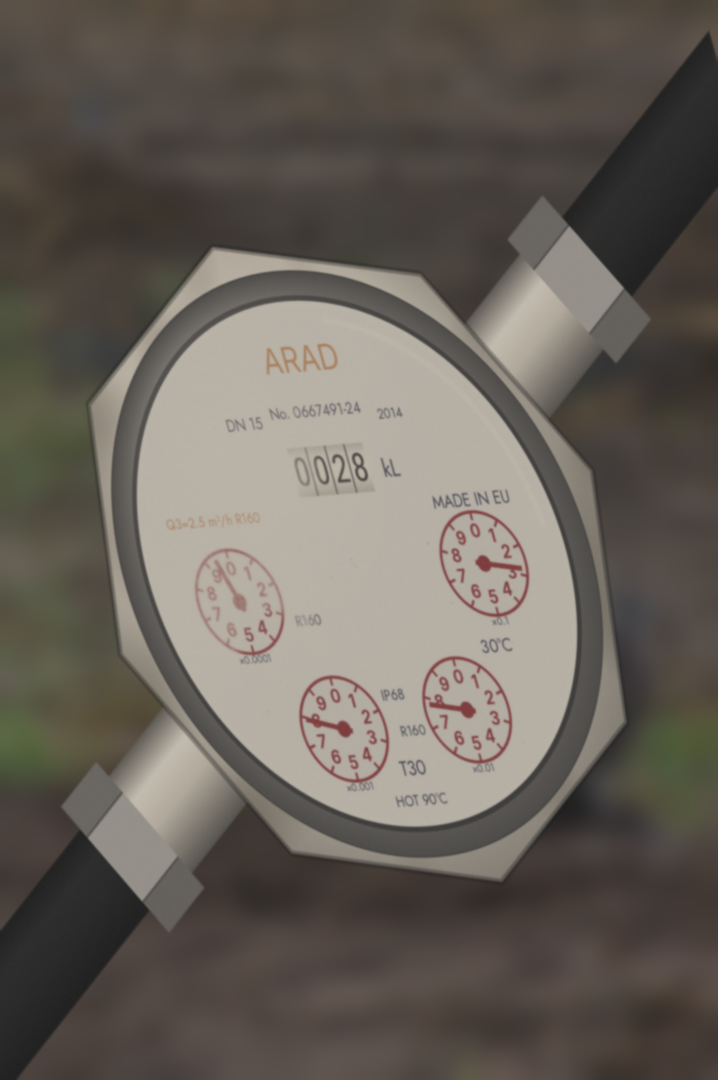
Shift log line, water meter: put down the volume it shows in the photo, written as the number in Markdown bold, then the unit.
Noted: **28.2779** kL
